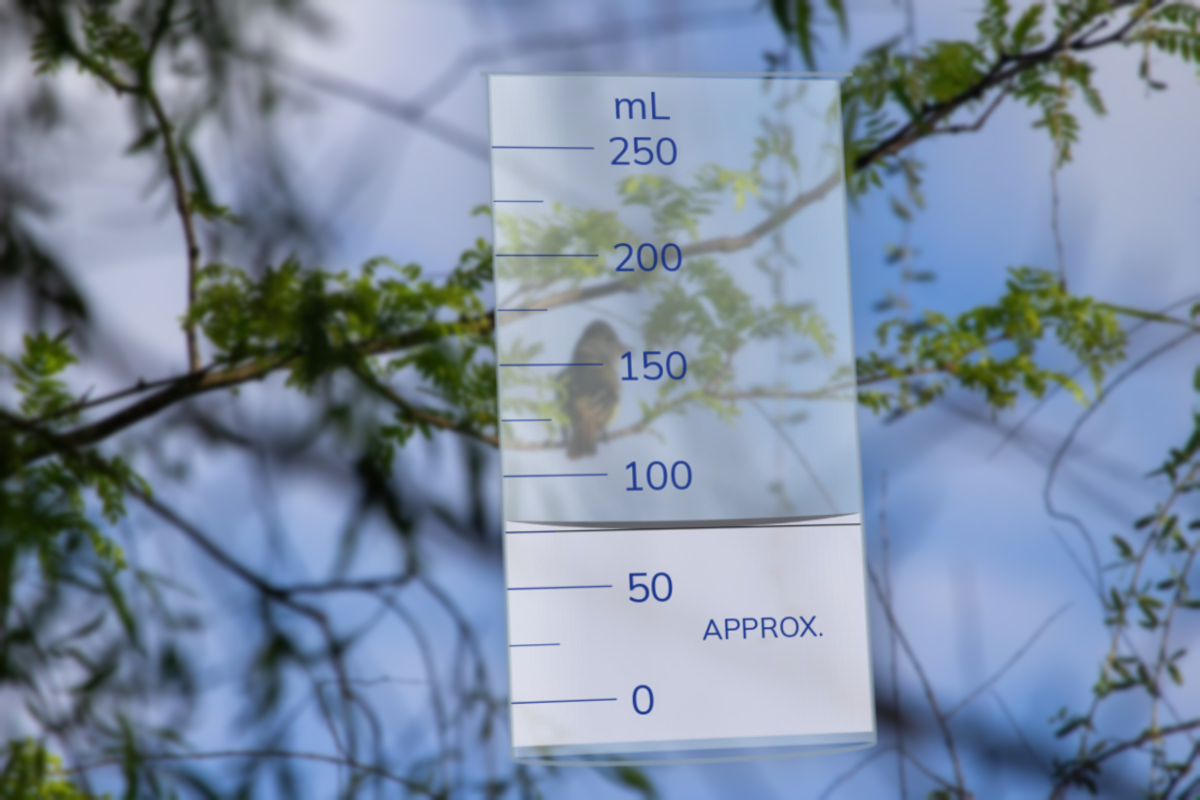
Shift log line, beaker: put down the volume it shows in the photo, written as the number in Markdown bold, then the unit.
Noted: **75** mL
